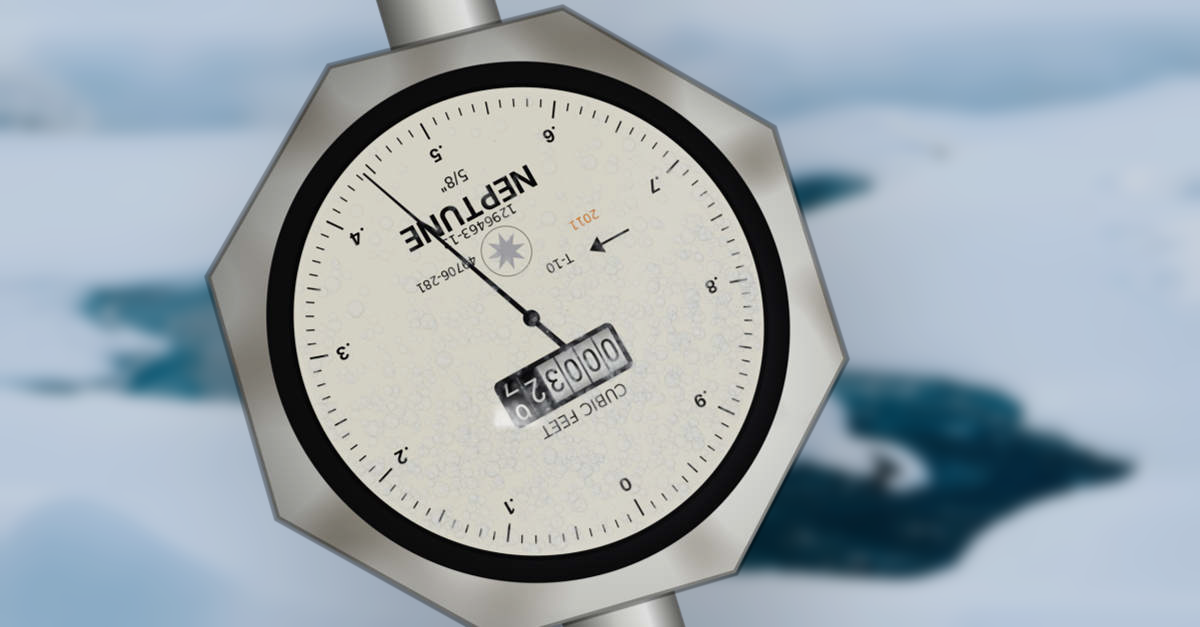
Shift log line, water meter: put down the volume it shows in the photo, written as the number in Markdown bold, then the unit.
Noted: **326.44** ft³
